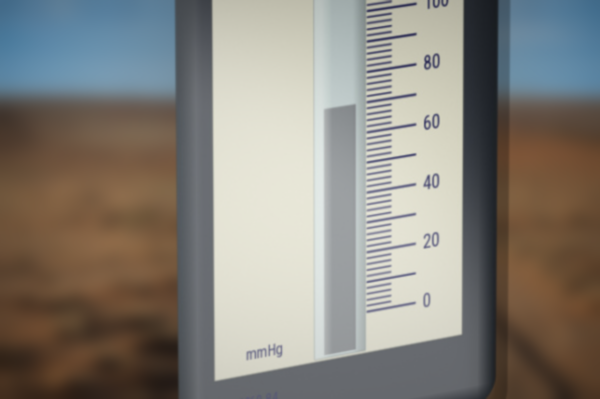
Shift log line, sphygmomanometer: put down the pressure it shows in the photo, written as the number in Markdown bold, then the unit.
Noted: **70** mmHg
